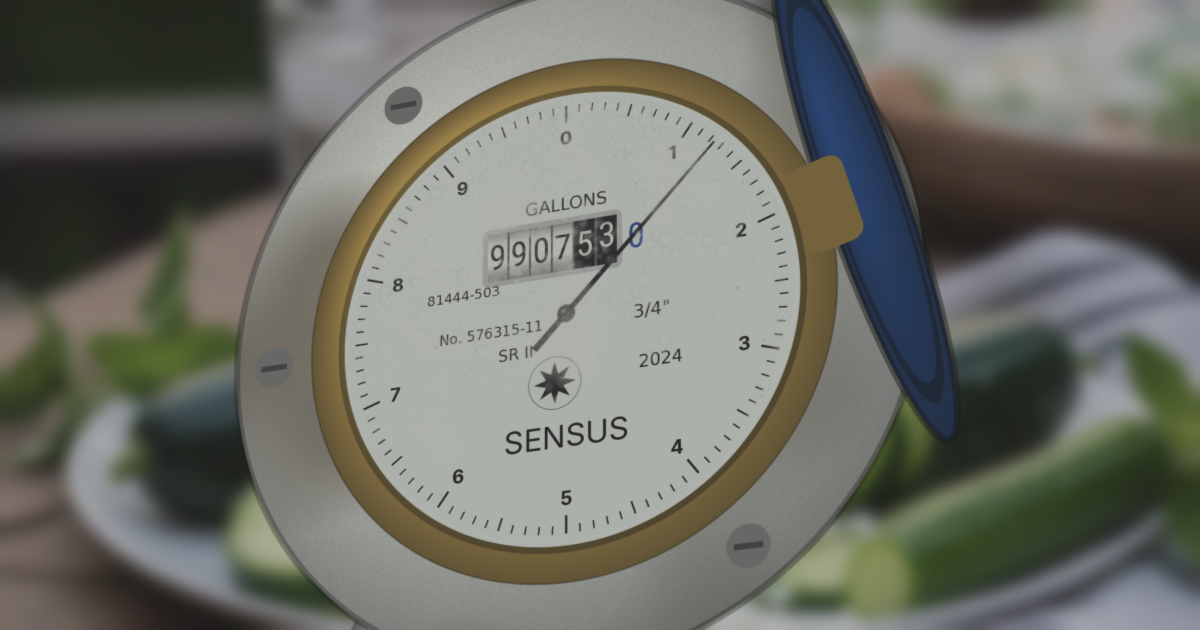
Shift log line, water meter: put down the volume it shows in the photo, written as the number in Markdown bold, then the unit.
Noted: **9907531.2** gal
